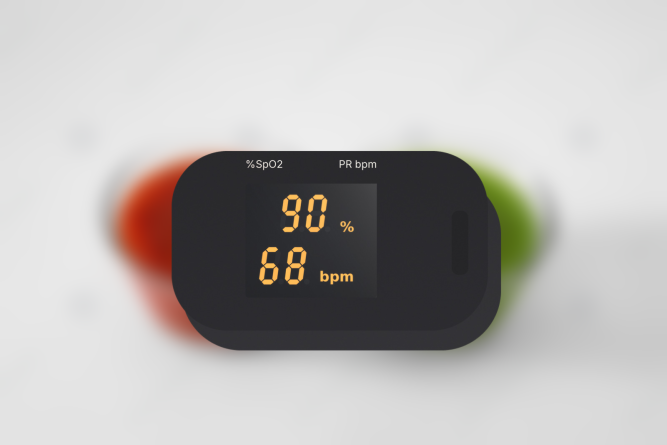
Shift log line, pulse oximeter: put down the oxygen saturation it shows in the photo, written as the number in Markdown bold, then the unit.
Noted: **90** %
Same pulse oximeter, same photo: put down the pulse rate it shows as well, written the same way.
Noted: **68** bpm
